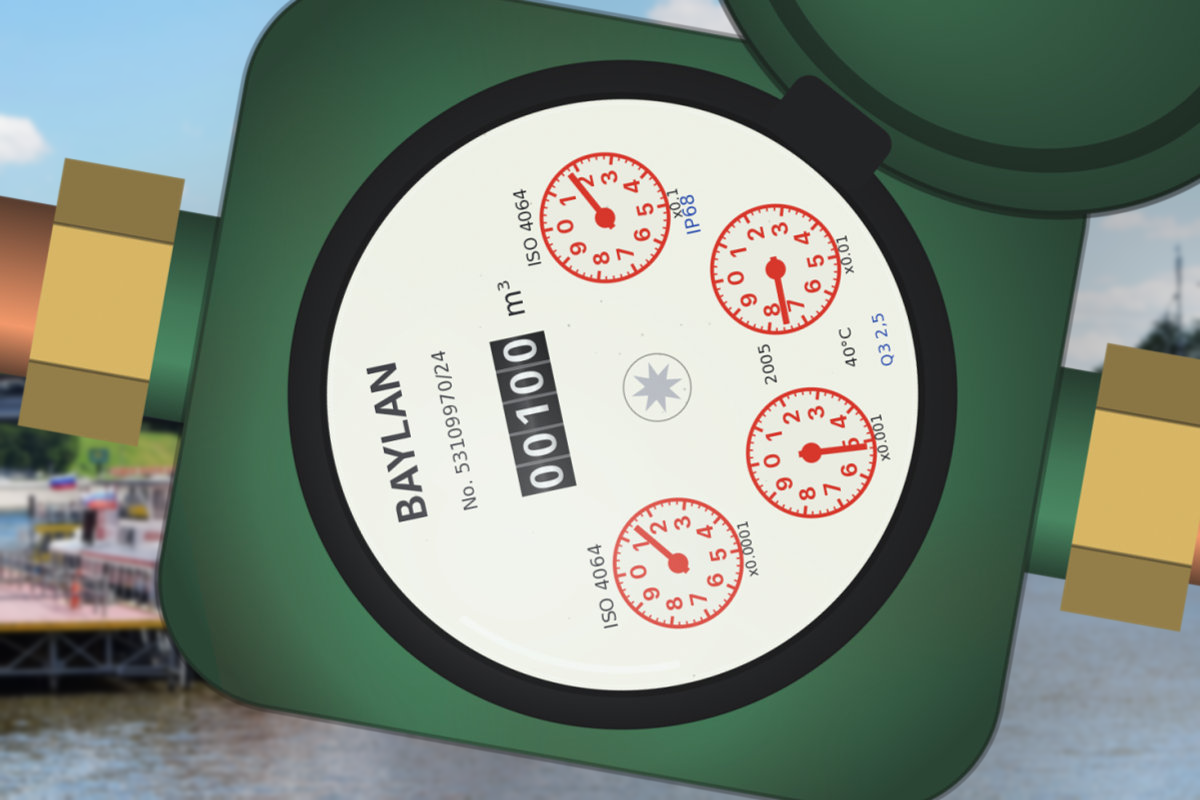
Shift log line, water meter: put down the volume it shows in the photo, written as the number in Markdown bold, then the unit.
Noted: **100.1751** m³
